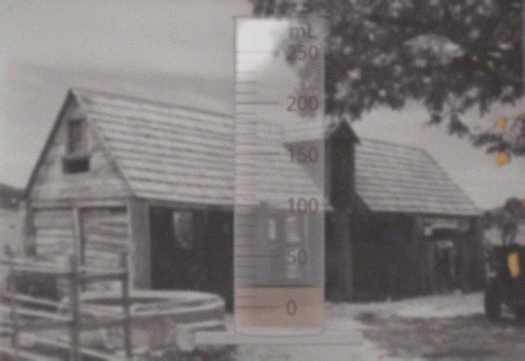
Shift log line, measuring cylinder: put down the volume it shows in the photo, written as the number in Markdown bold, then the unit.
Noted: **20** mL
